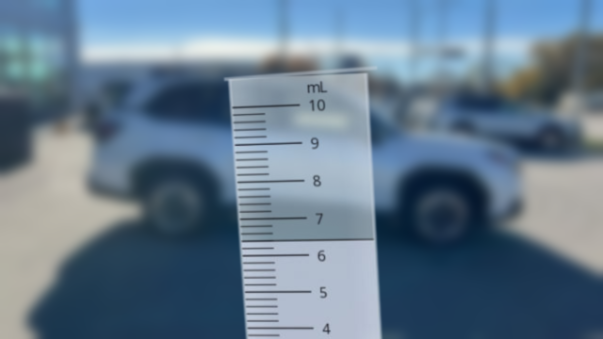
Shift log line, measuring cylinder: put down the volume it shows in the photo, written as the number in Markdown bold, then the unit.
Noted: **6.4** mL
